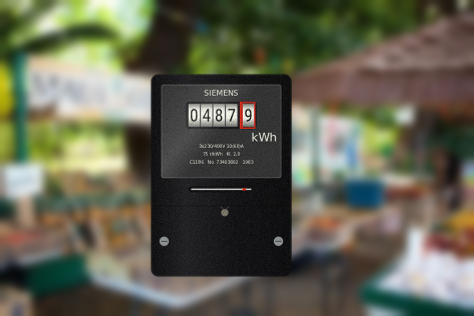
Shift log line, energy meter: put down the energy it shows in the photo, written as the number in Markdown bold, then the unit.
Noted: **487.9** kWh
